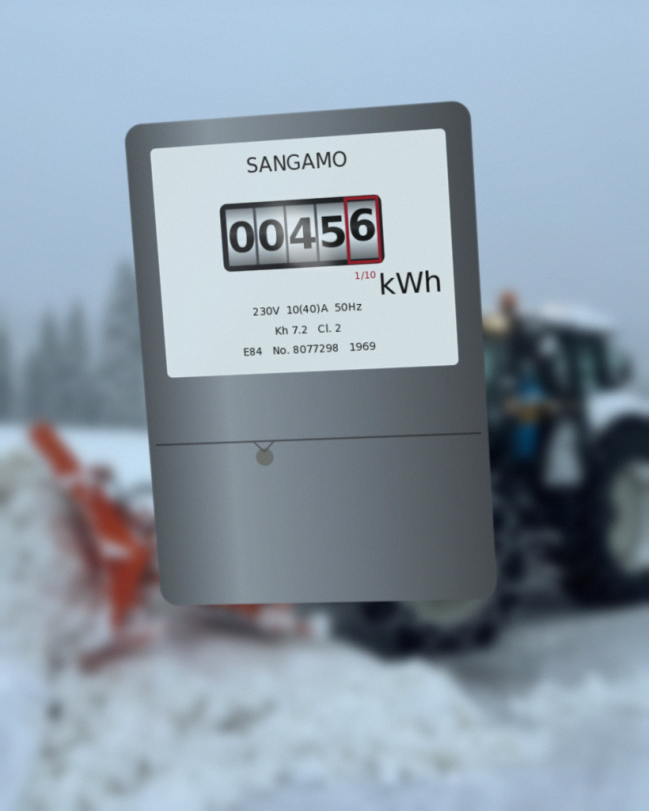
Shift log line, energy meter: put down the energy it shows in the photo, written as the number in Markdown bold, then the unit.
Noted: **45.6** kWh
